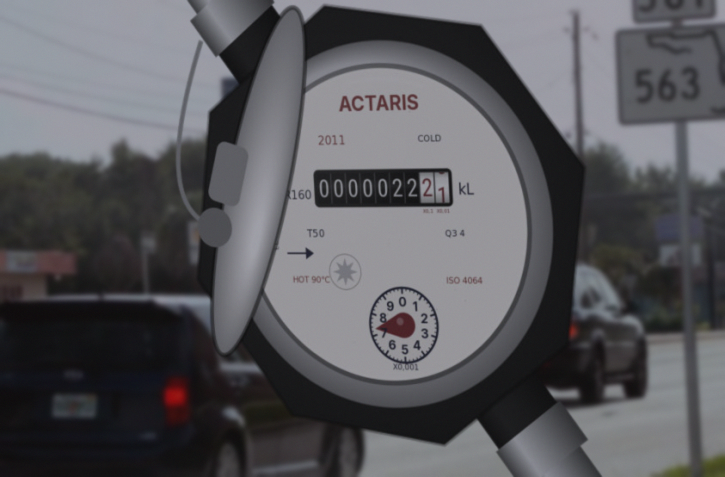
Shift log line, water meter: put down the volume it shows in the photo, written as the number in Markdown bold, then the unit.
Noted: **22.207** kL
